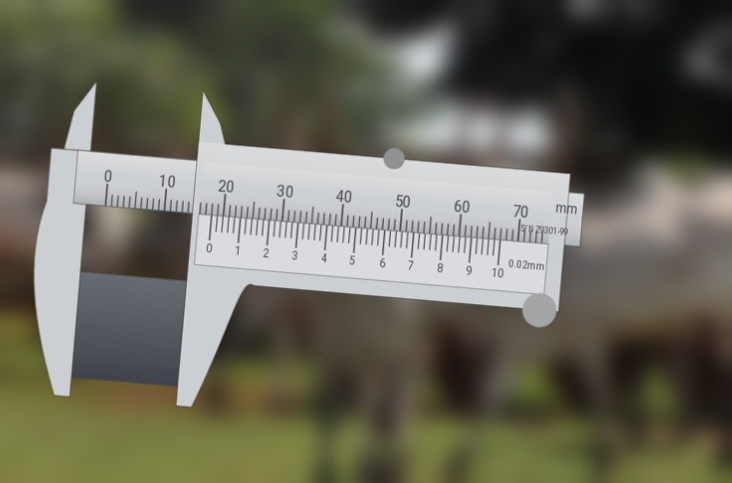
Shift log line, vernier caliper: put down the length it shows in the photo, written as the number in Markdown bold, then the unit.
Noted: **18.0** mm
